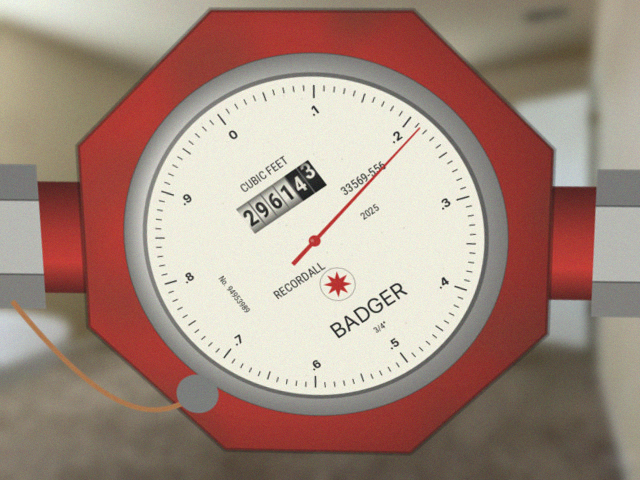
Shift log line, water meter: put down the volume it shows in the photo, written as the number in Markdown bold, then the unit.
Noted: **296143.21** ft³
